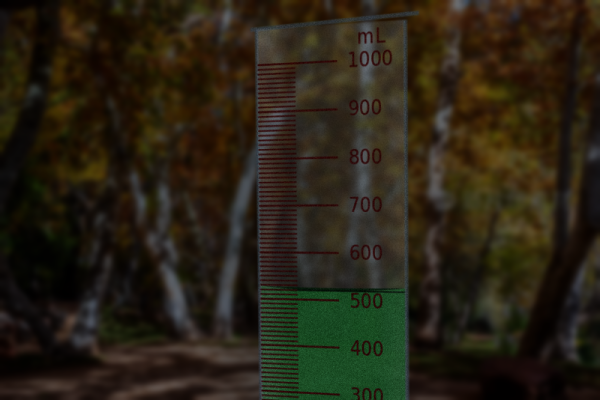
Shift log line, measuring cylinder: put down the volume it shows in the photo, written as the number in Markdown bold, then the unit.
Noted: **520** mL
